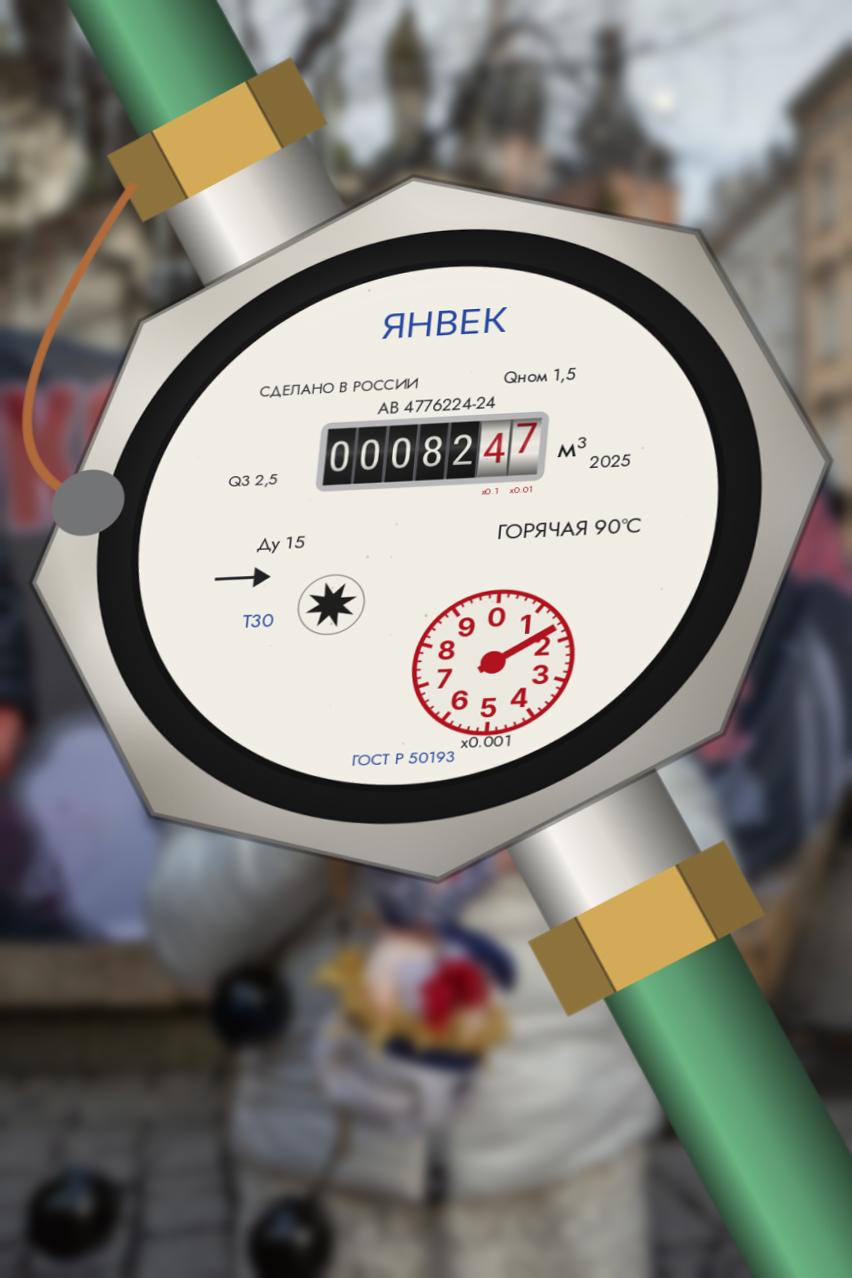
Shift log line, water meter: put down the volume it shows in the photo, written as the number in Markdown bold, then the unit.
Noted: **82.471** m³
